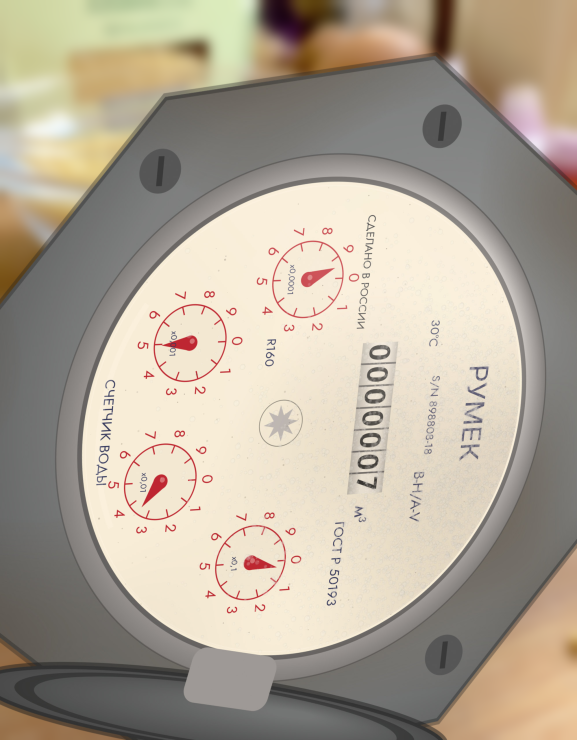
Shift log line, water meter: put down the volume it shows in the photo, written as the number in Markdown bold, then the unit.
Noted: **7.0349** m³
